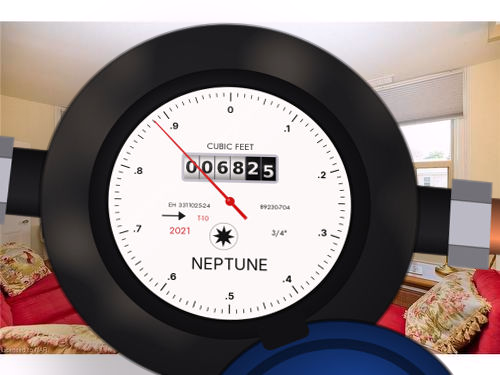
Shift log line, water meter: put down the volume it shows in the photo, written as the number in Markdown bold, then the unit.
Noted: **6824.88** ft³
